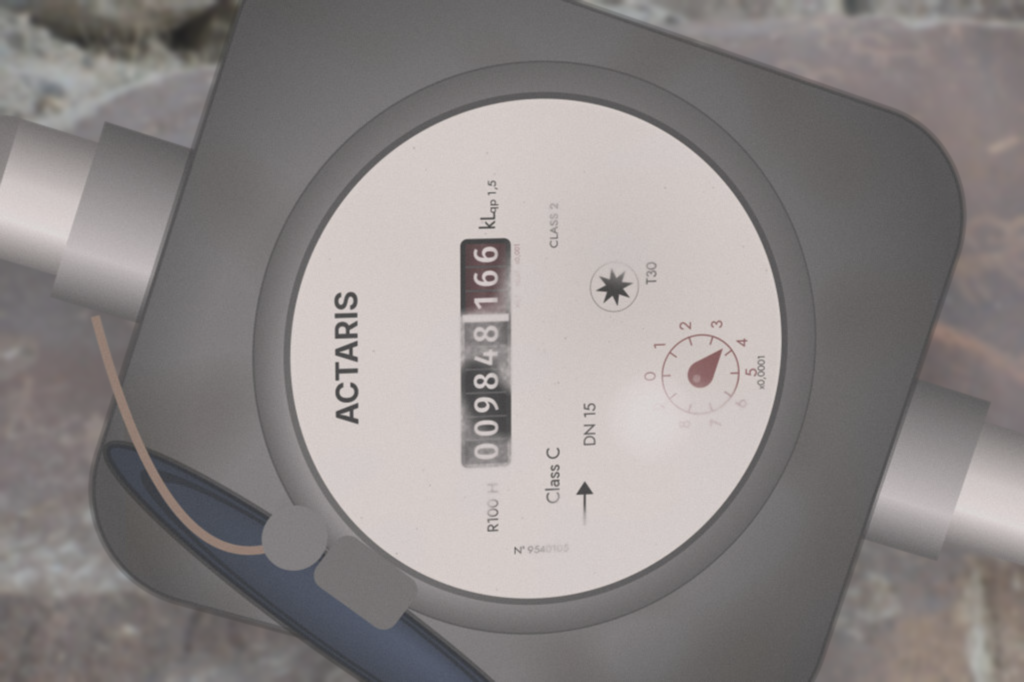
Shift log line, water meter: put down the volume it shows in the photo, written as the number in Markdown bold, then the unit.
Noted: **9848.1663** kL
